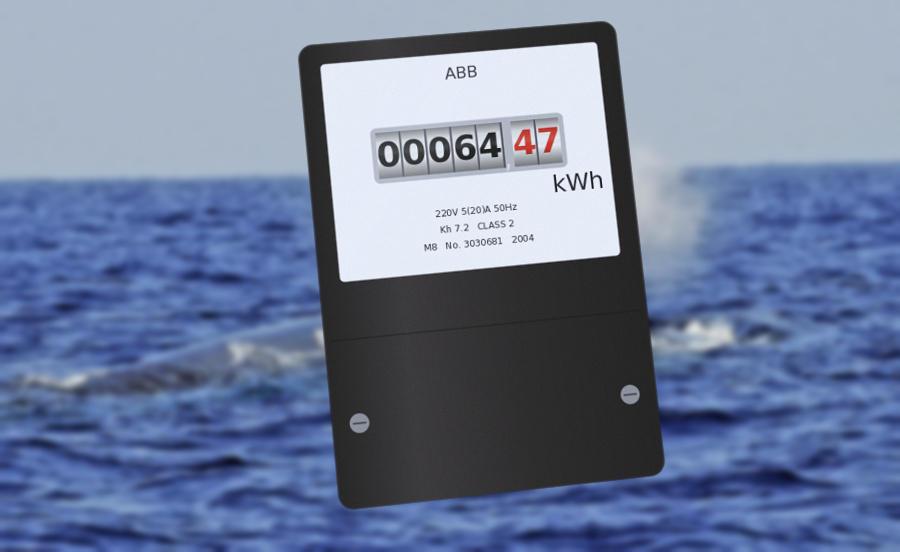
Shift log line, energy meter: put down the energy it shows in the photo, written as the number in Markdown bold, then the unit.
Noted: **64.47** kWh
